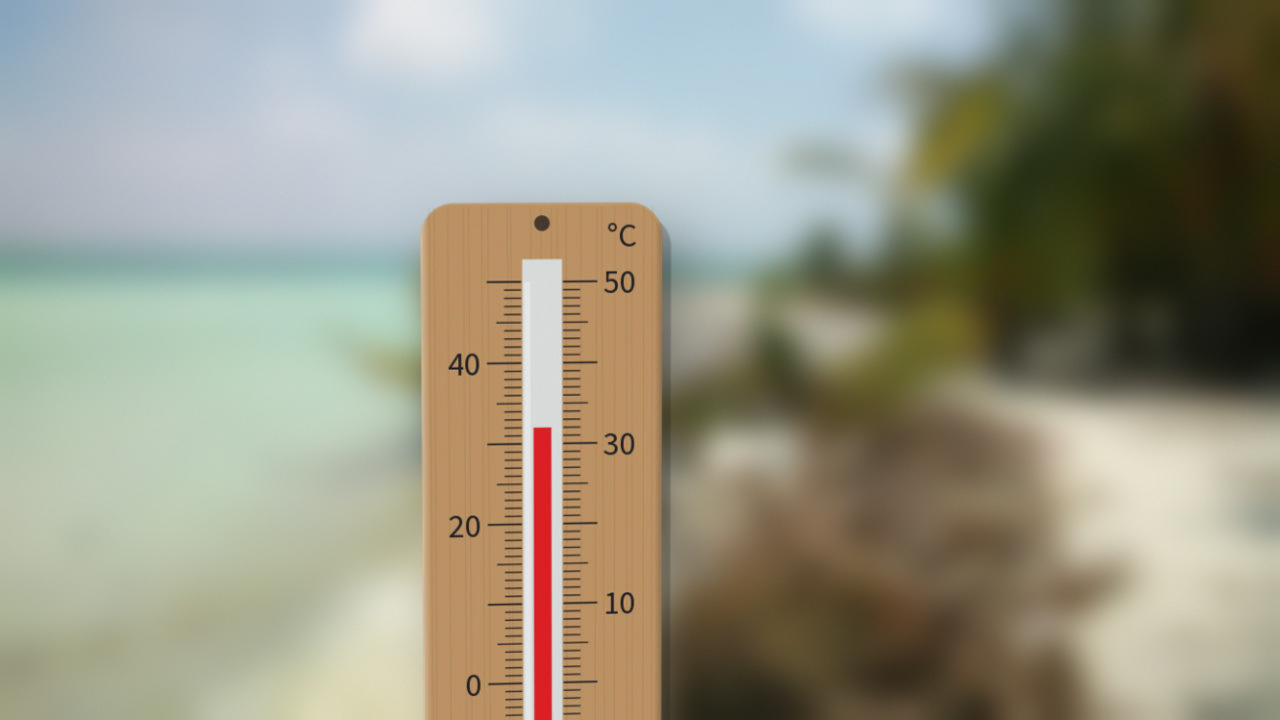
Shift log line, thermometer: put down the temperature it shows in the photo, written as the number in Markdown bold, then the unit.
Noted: **32** °C
